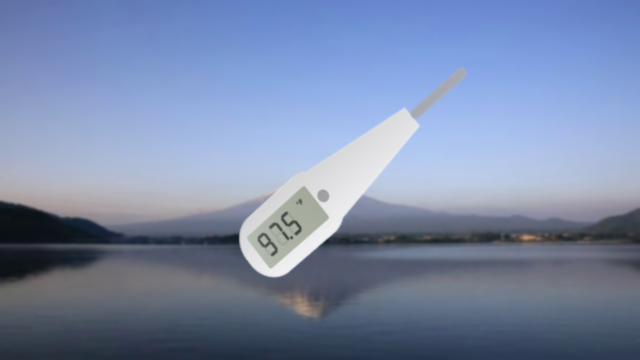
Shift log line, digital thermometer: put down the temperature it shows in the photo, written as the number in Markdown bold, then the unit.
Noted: **97.5** °F
